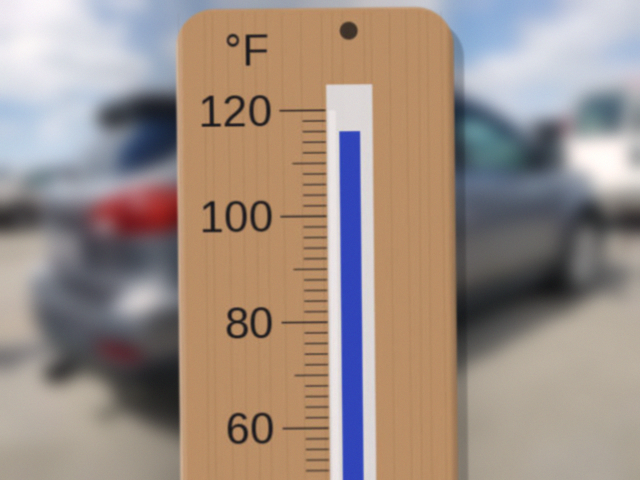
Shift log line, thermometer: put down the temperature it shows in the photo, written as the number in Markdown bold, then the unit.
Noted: **116** °F
